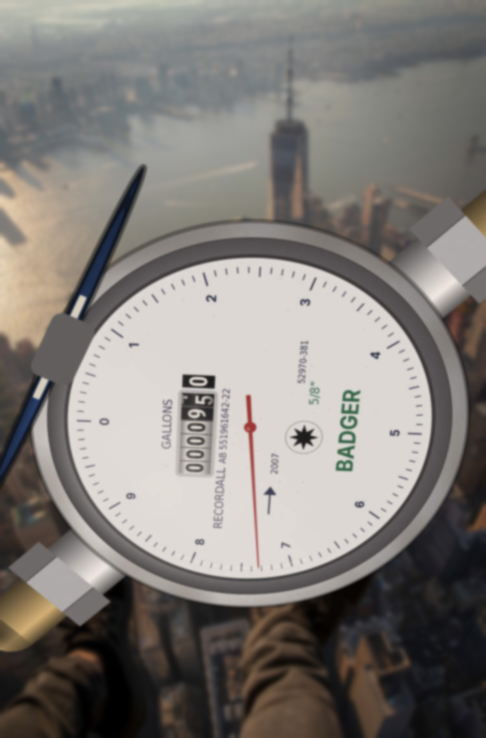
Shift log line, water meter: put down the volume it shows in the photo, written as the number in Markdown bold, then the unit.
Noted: **947.3** gal
